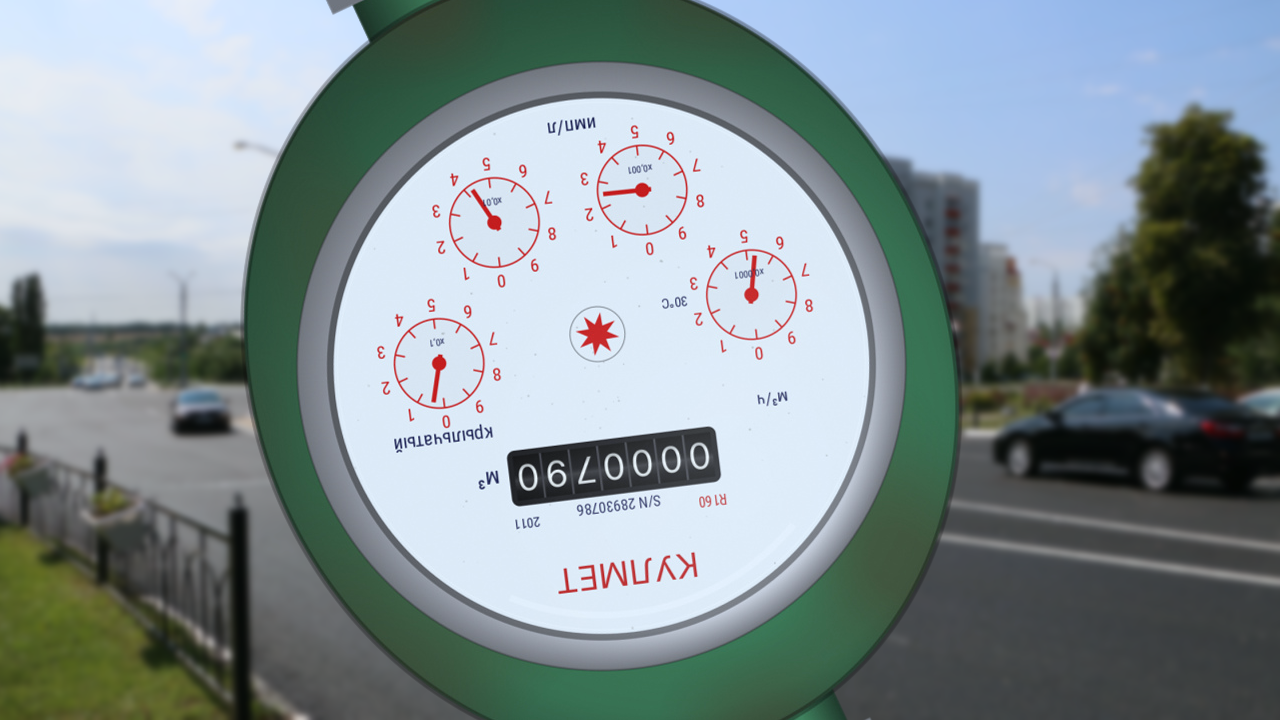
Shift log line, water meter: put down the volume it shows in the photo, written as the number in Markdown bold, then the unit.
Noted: **790.0425** m³
